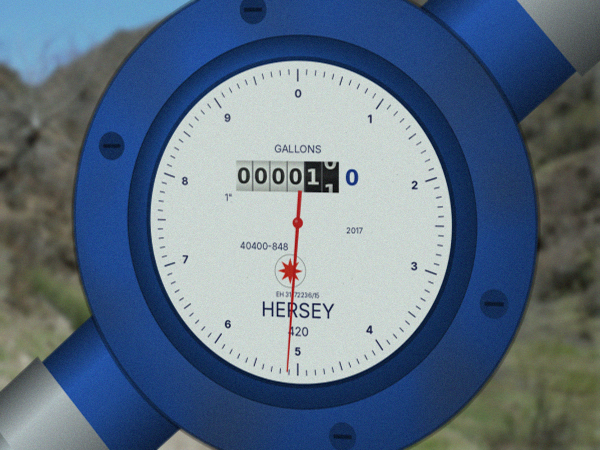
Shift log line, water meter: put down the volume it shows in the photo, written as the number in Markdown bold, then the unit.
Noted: **105.1** gal
